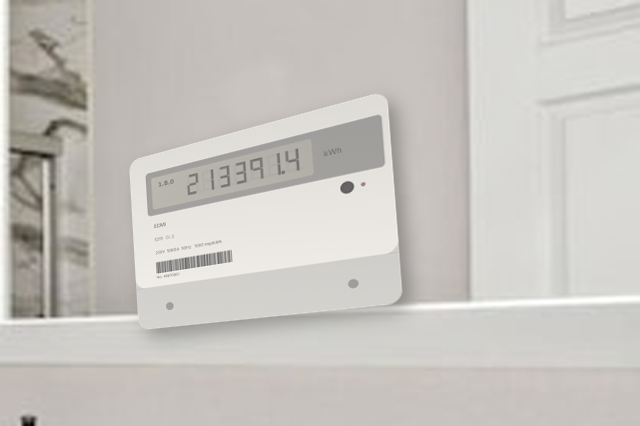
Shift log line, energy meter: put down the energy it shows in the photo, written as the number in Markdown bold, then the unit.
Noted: **213391.4** kWh
